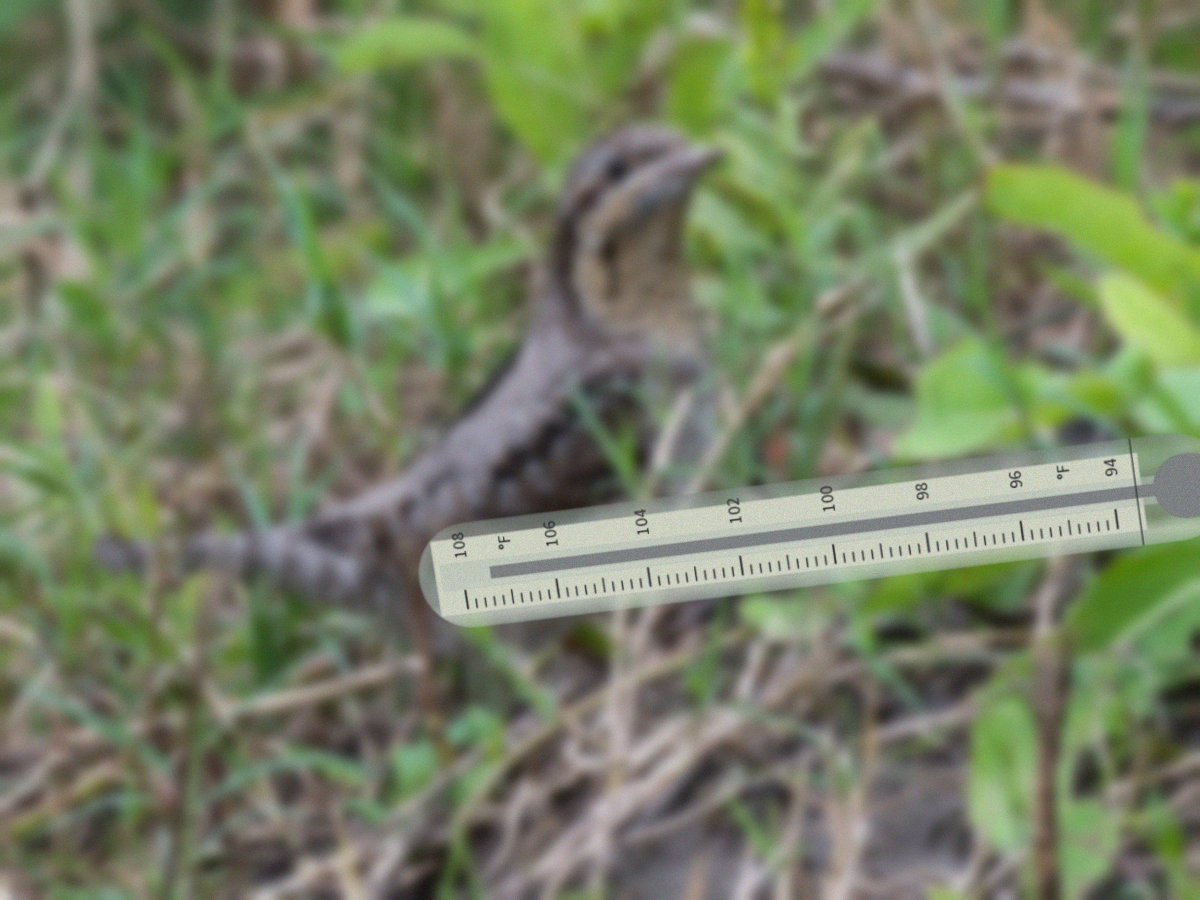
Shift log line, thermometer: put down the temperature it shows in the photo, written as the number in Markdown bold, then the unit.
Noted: **107.4** °F
